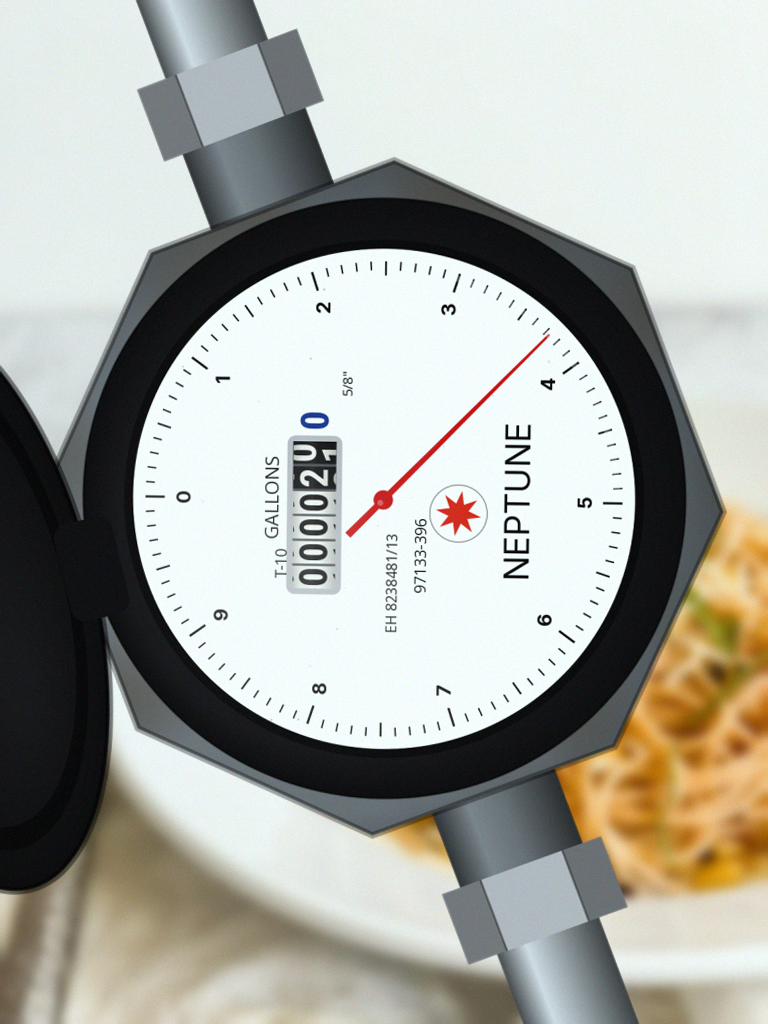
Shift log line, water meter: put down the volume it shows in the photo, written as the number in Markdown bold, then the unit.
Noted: **203.7** gal
